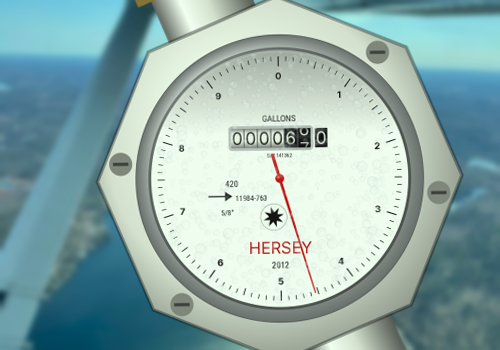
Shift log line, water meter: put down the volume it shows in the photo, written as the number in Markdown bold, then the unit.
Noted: **664.5** gal
